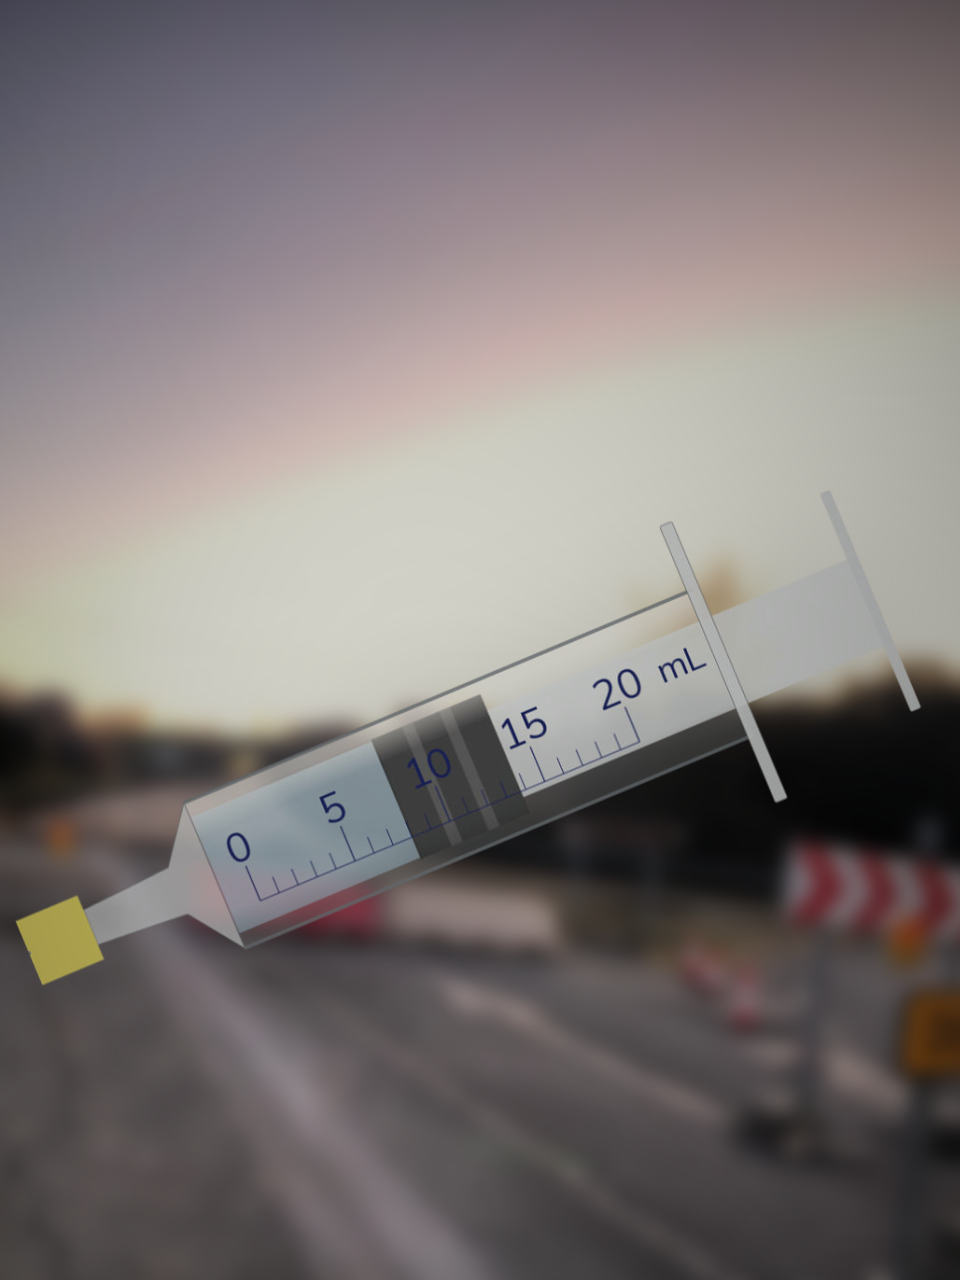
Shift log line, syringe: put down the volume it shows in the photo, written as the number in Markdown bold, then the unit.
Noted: **8** mL
